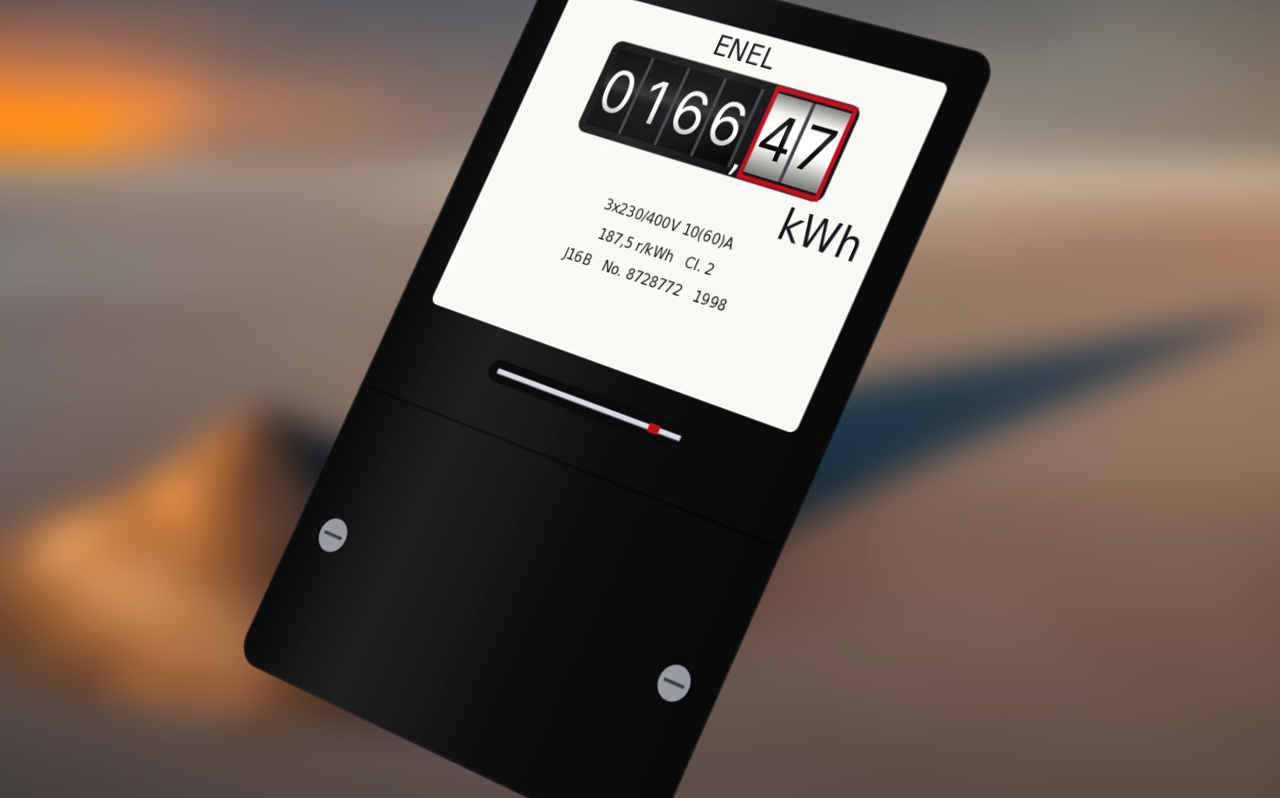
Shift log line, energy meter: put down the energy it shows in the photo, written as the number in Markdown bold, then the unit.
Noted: **166.47** kWh
